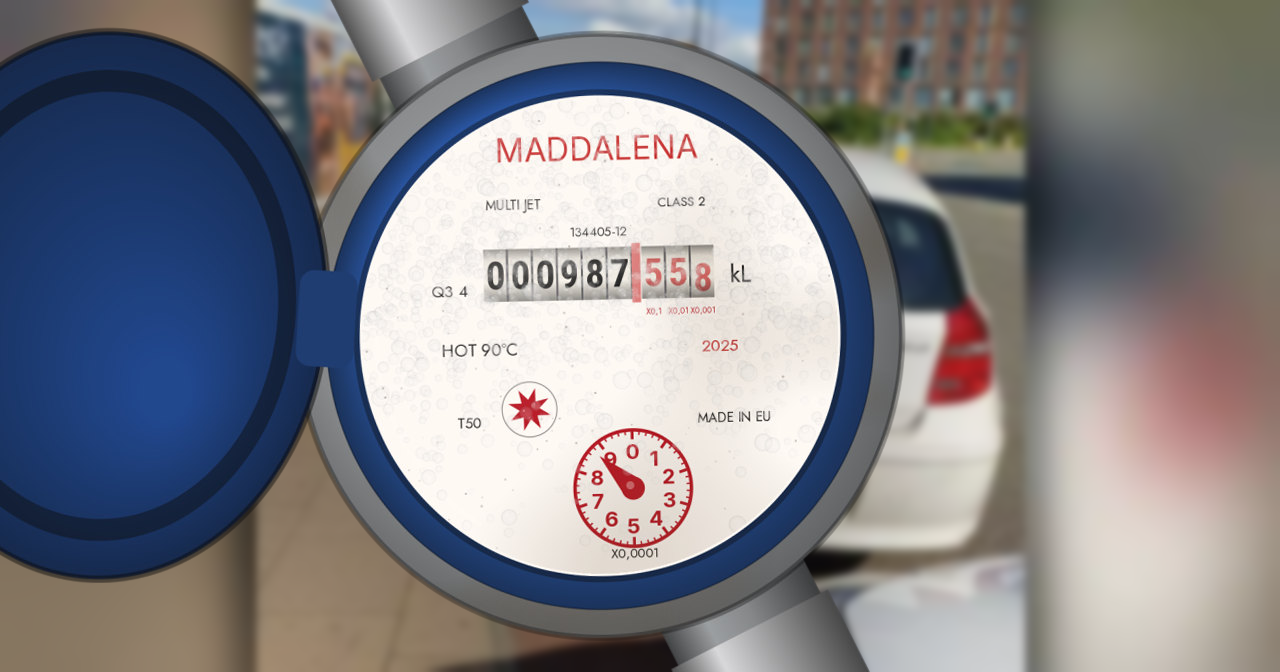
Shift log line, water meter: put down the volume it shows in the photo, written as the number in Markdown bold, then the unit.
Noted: **987.5578** kL
